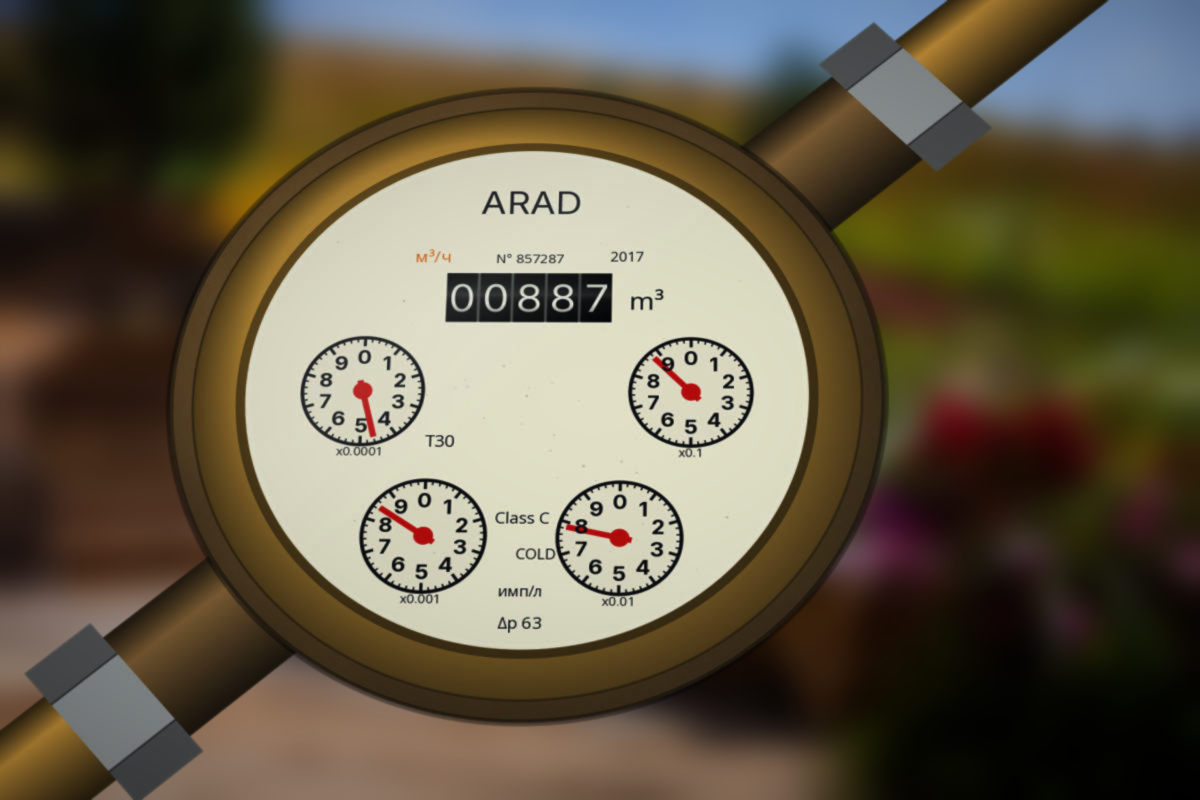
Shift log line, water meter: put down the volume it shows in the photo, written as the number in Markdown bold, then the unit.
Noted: **887.8784** m³
